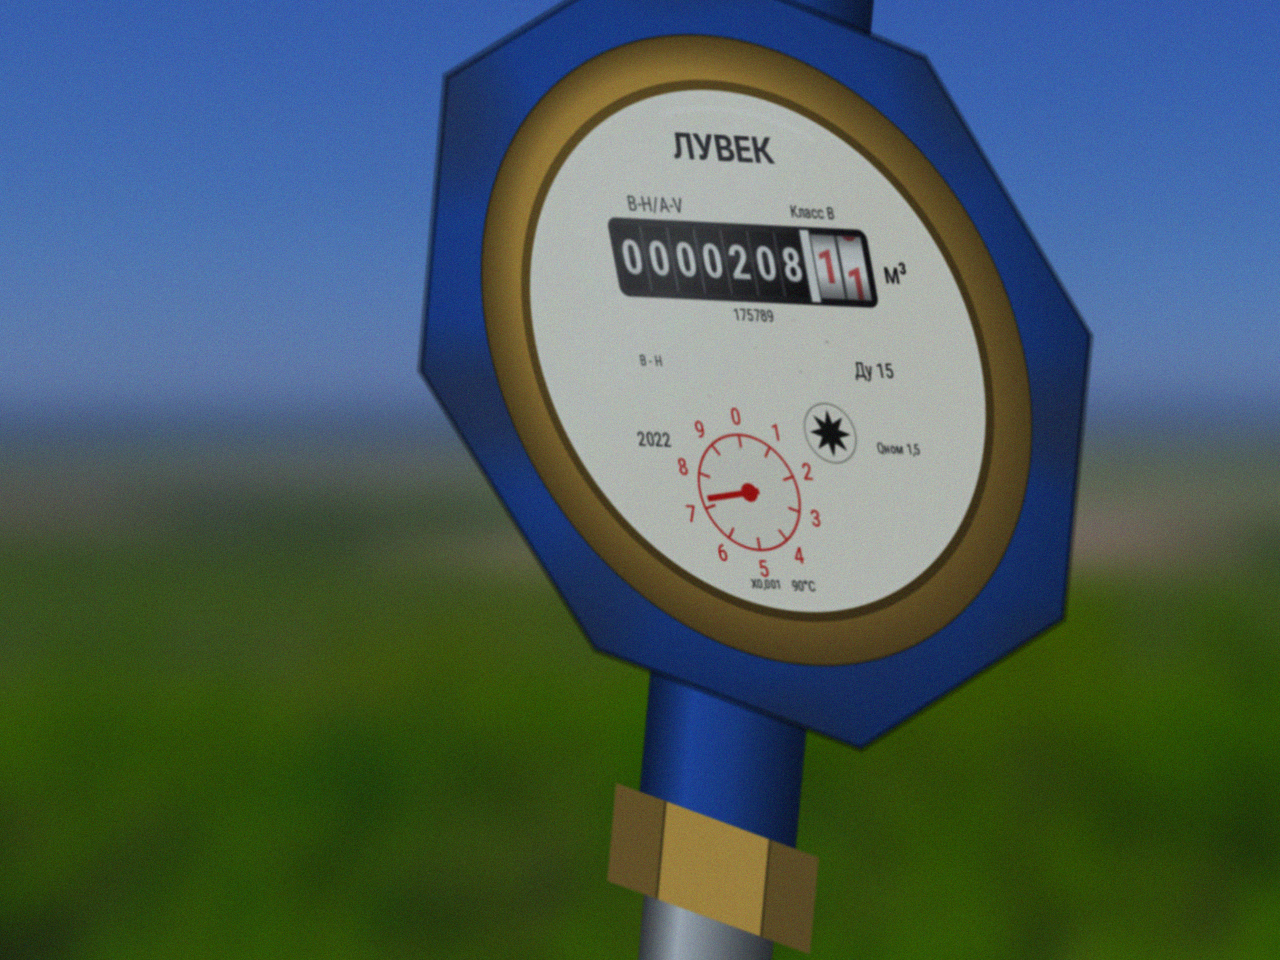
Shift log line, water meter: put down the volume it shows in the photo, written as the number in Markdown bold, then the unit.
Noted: **208.107** m³
